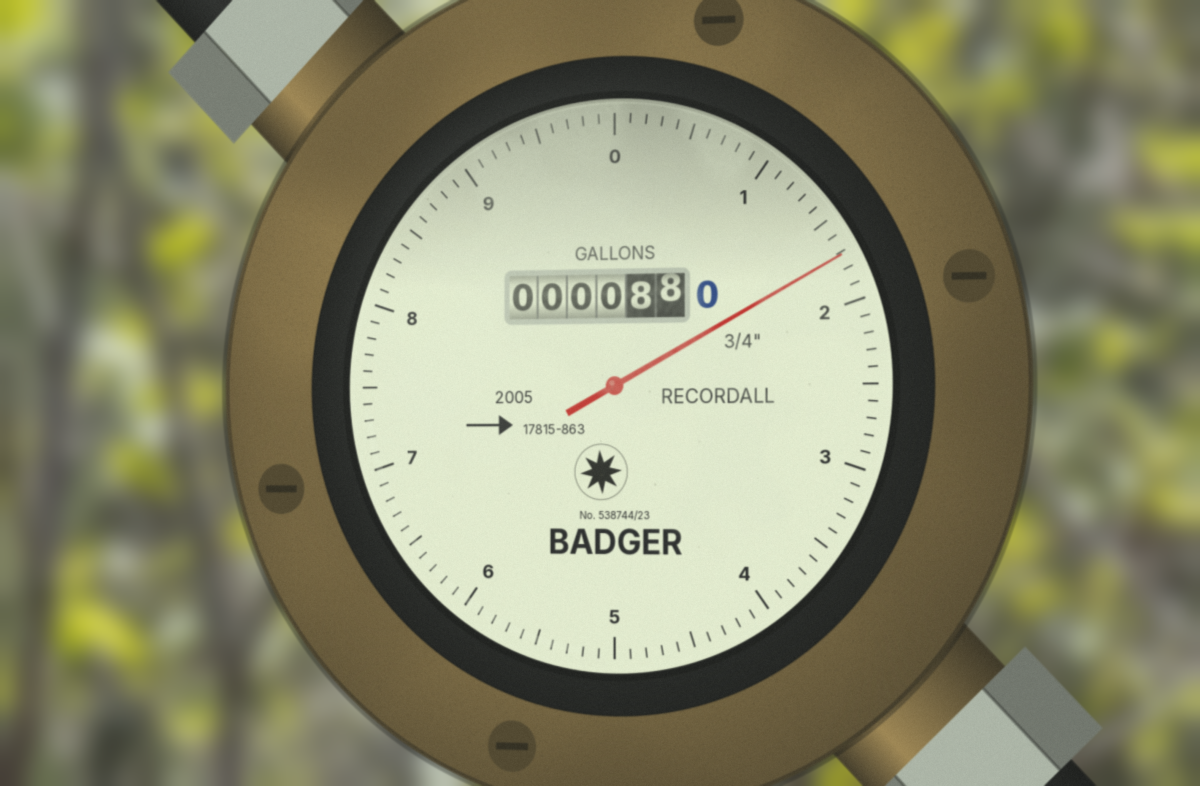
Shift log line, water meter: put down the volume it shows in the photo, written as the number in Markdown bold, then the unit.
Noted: **881.7** gal
